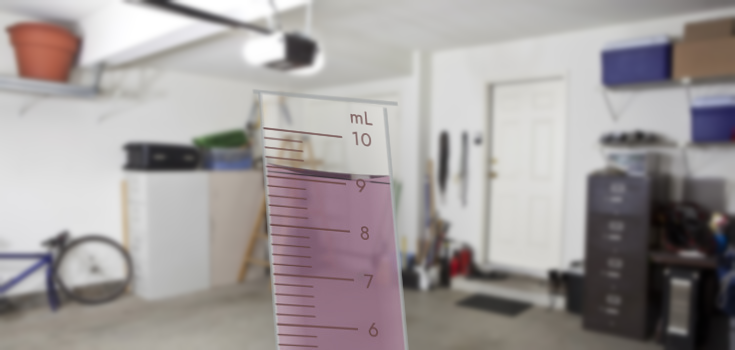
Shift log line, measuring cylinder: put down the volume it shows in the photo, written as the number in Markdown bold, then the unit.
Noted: **9.1** mL
